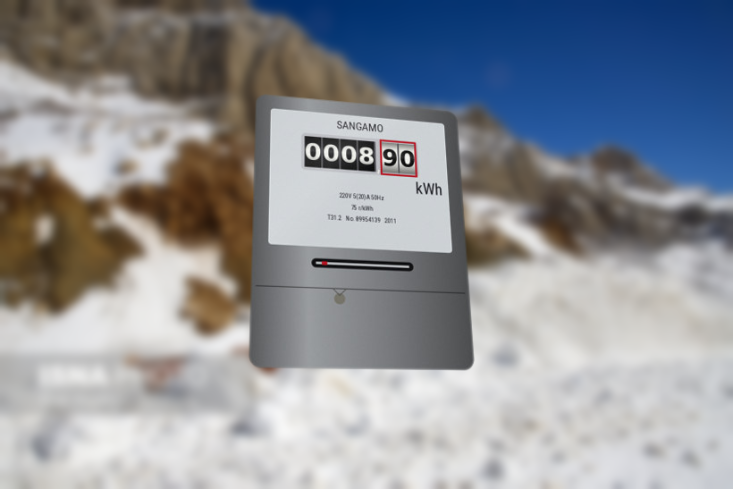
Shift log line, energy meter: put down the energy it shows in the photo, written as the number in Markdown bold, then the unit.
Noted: **8.90** kWh
